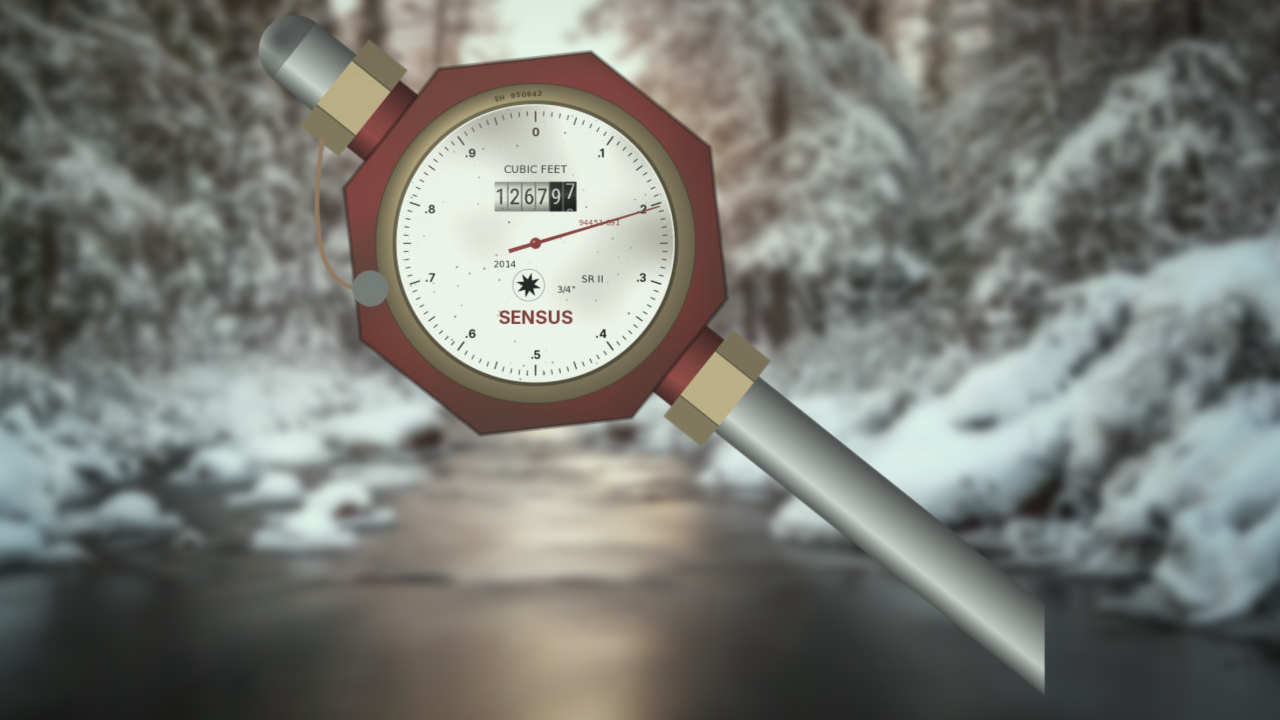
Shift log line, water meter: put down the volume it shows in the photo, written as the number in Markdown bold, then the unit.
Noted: **126797.20** ft³
